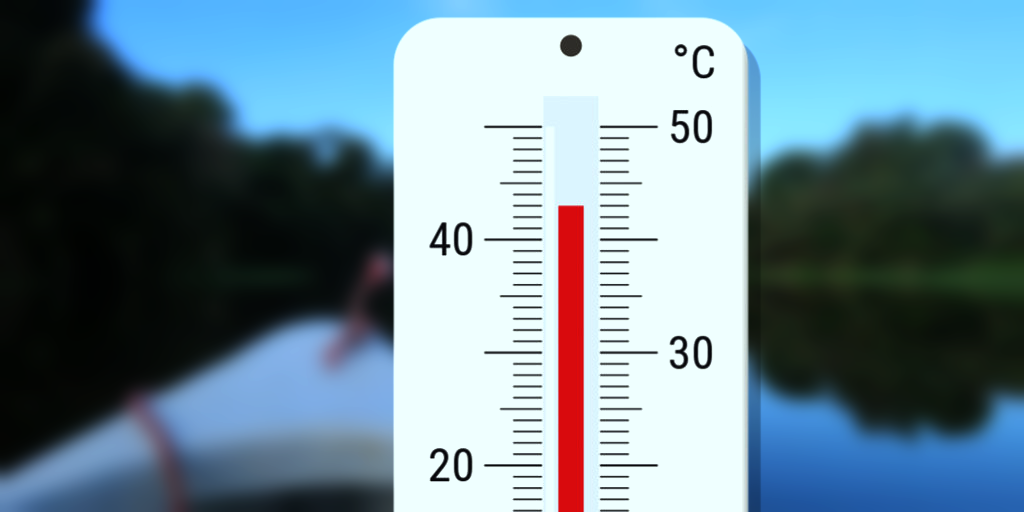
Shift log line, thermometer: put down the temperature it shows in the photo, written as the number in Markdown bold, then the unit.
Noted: **43** °C
